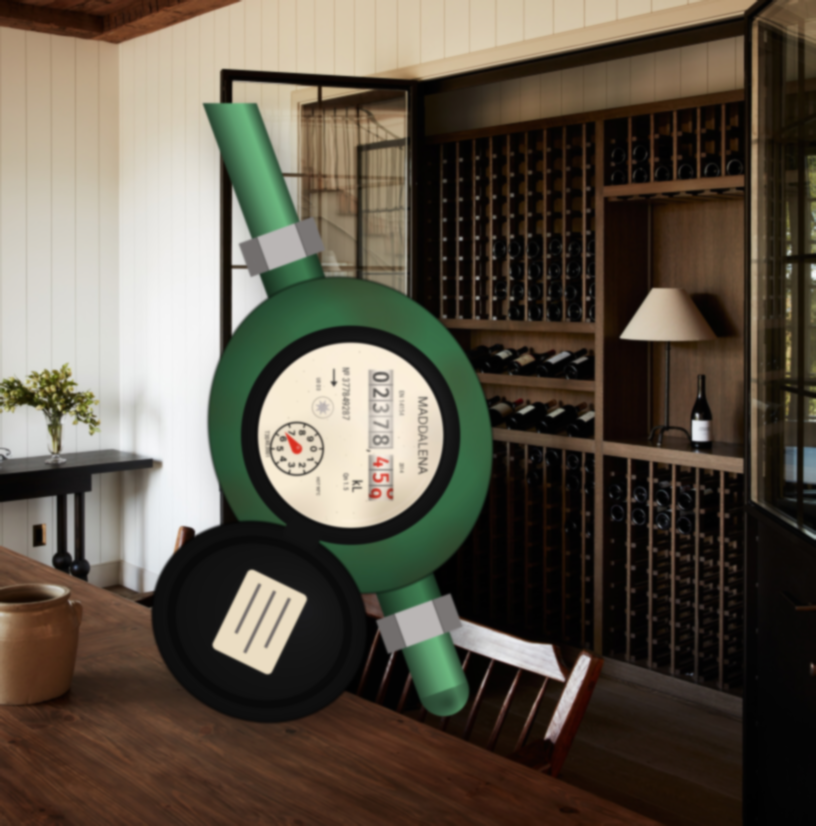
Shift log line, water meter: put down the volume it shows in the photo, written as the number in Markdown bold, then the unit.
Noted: **2378.4586** kL
